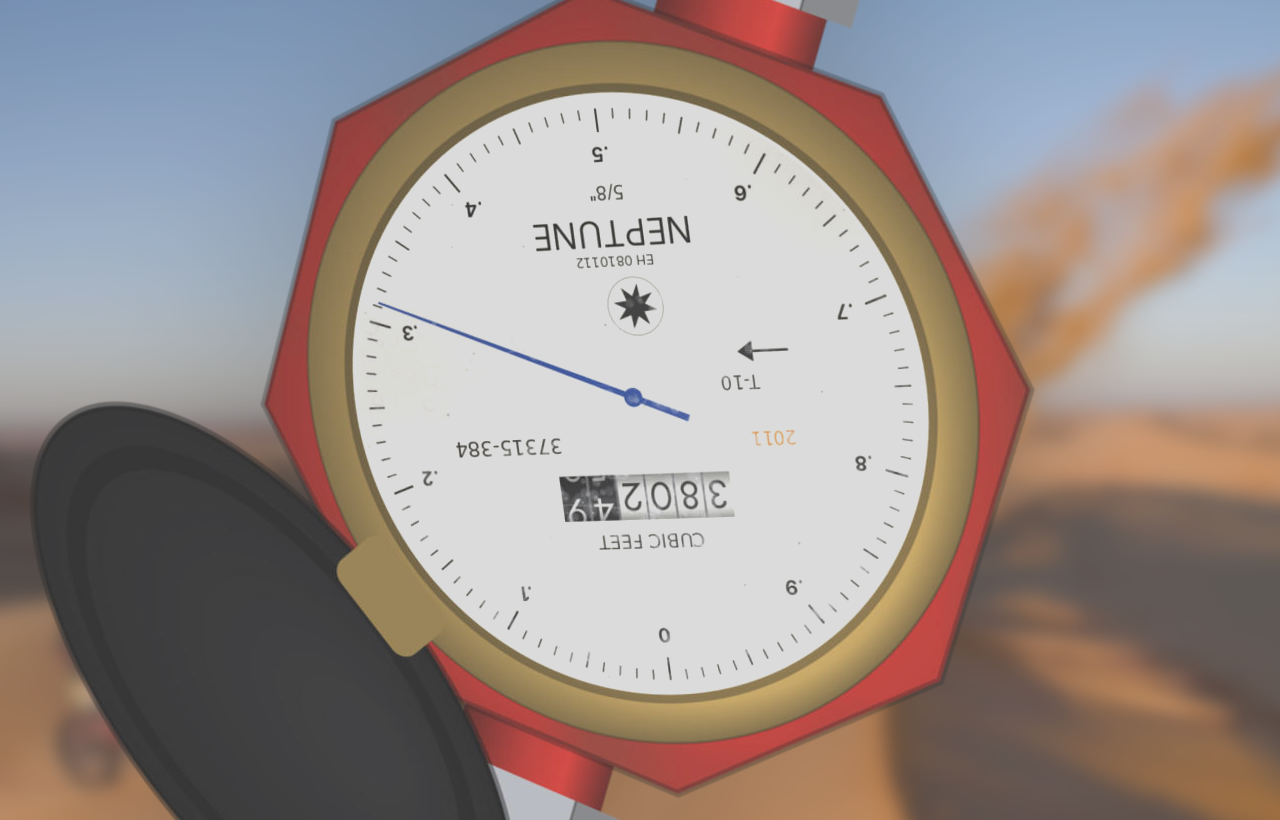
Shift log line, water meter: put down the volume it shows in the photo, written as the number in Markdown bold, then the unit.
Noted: **380249.31** ft³
